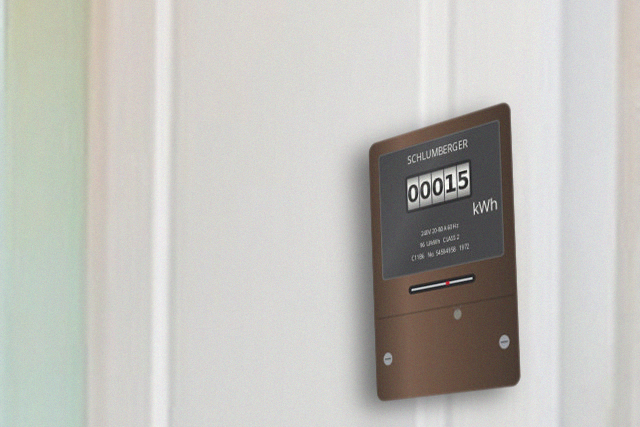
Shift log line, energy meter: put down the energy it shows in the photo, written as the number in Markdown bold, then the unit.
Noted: **15** kWh
